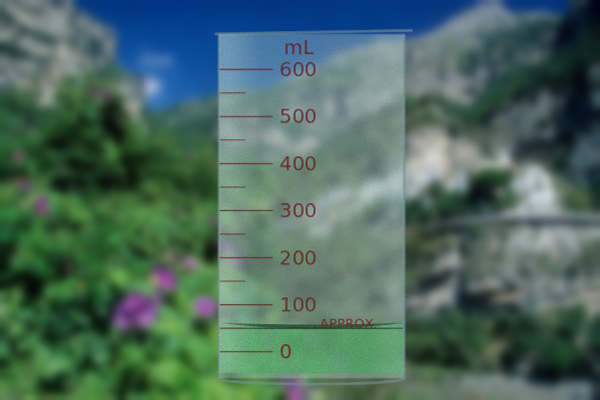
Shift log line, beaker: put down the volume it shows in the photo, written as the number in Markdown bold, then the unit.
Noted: **50** mL
